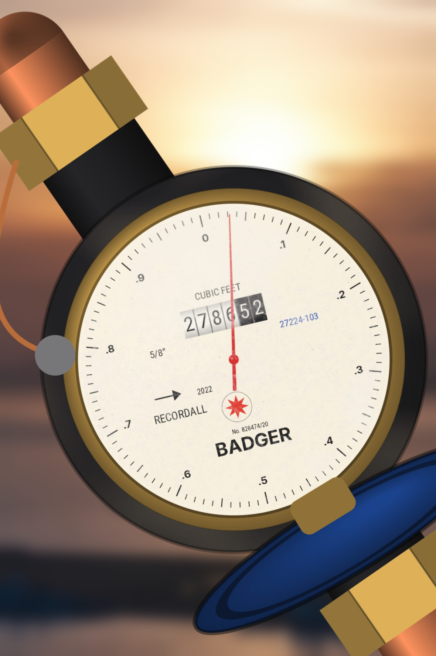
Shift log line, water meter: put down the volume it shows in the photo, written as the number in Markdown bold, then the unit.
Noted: **278652.03** ft³
